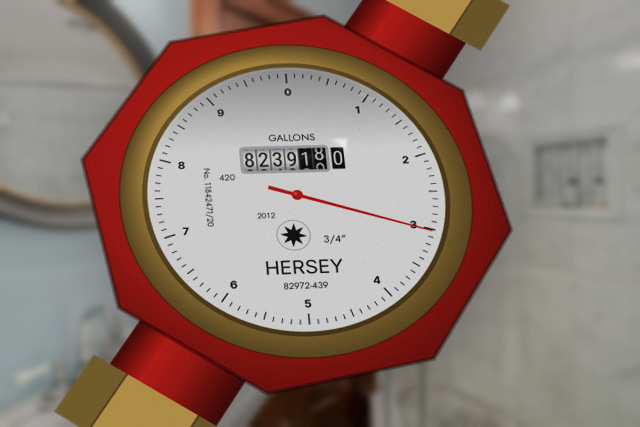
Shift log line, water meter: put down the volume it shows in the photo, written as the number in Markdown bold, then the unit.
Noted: **8239183.0** gal
